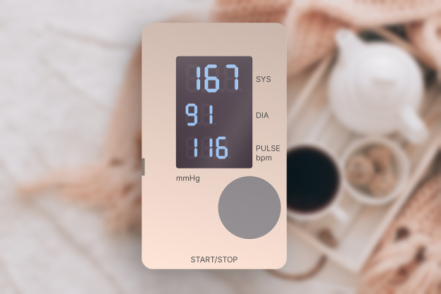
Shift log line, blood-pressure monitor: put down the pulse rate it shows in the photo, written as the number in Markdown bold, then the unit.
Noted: **116** bpm
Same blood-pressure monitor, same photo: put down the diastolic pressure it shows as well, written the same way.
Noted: **91** mmHg
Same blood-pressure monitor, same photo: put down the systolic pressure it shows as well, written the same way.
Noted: **167** mmHg
